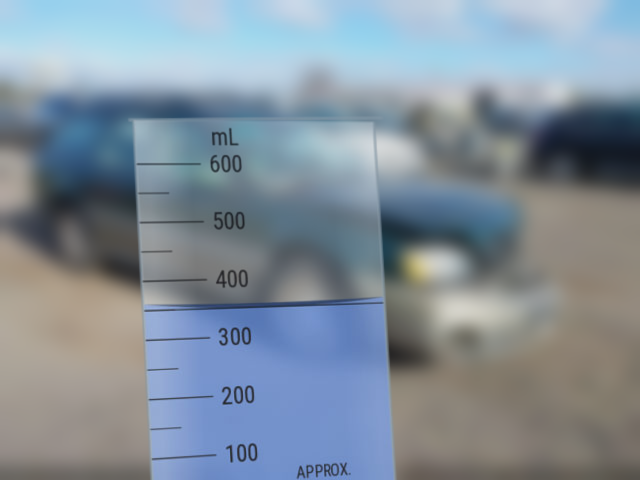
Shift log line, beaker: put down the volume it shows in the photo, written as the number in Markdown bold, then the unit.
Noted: **350** mL
